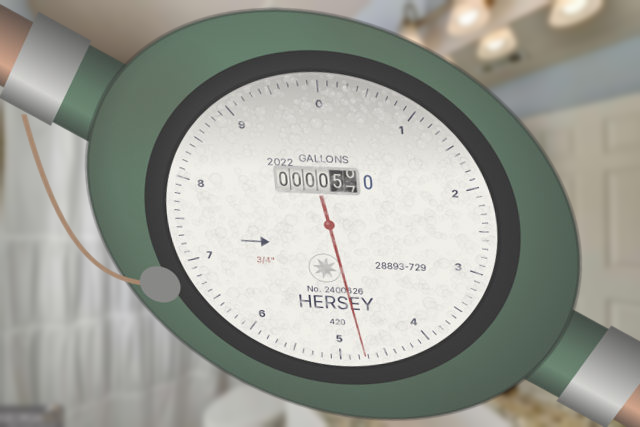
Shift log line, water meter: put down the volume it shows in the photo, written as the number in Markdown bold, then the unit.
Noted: **564.7** gal
